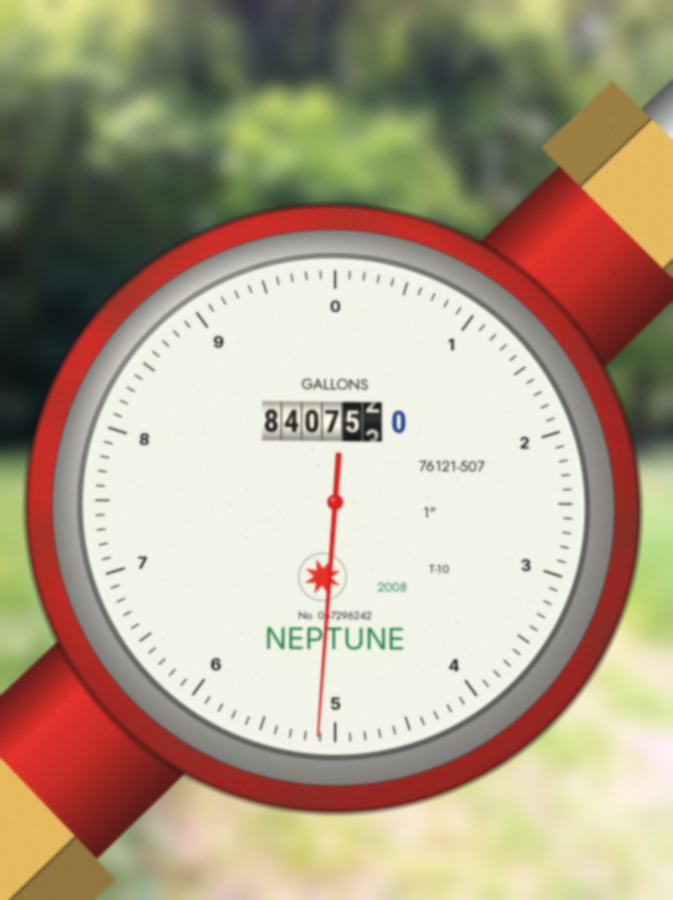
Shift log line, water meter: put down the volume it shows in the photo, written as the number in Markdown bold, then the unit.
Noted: **8407525.1** gal
